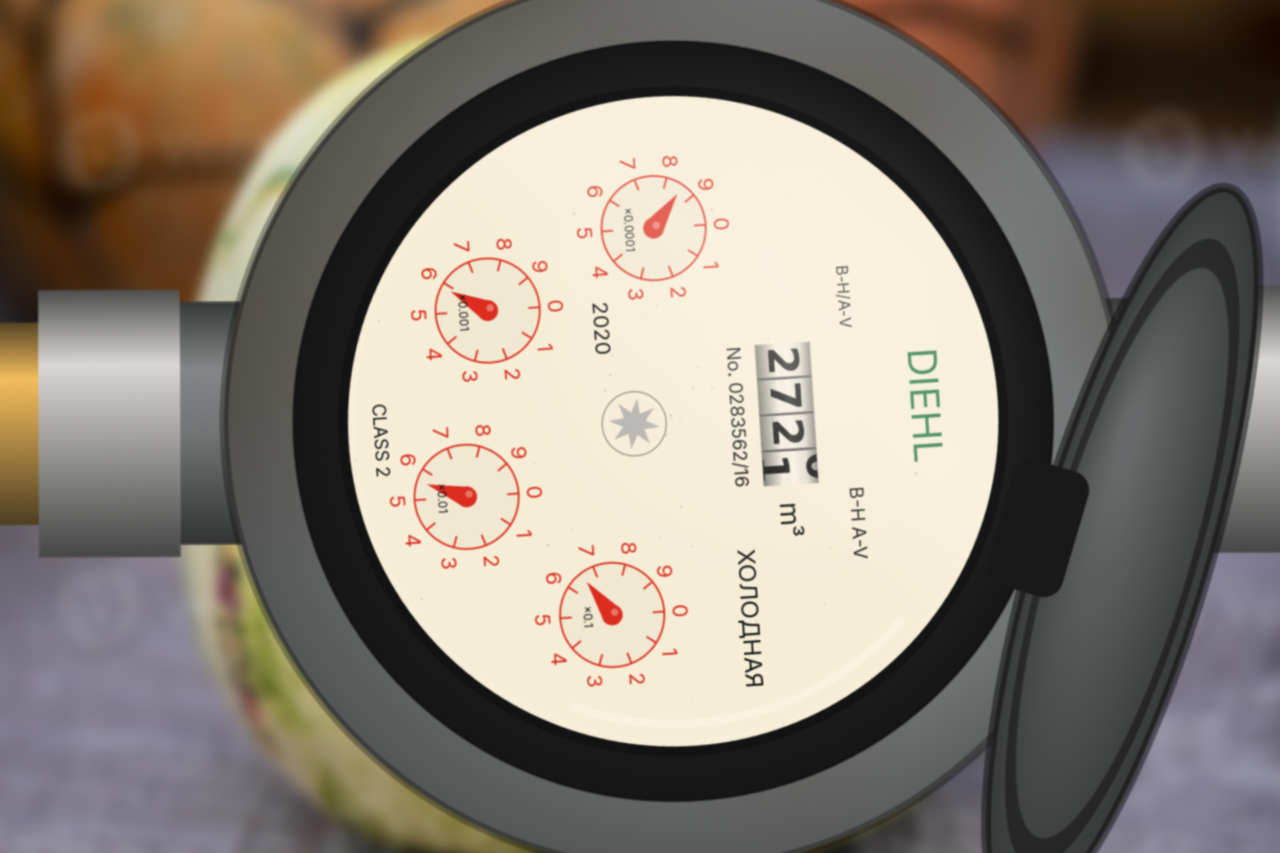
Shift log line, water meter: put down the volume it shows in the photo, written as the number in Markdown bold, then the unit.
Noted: **2720.6558** m³
